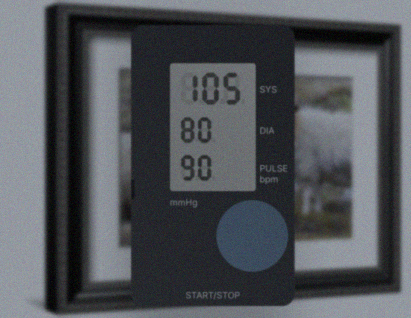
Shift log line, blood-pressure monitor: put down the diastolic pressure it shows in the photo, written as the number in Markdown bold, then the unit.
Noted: **80** mmHg
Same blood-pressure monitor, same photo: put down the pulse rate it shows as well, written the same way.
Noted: **90** bpm
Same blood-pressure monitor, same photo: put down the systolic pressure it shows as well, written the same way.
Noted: **105** mmHg
